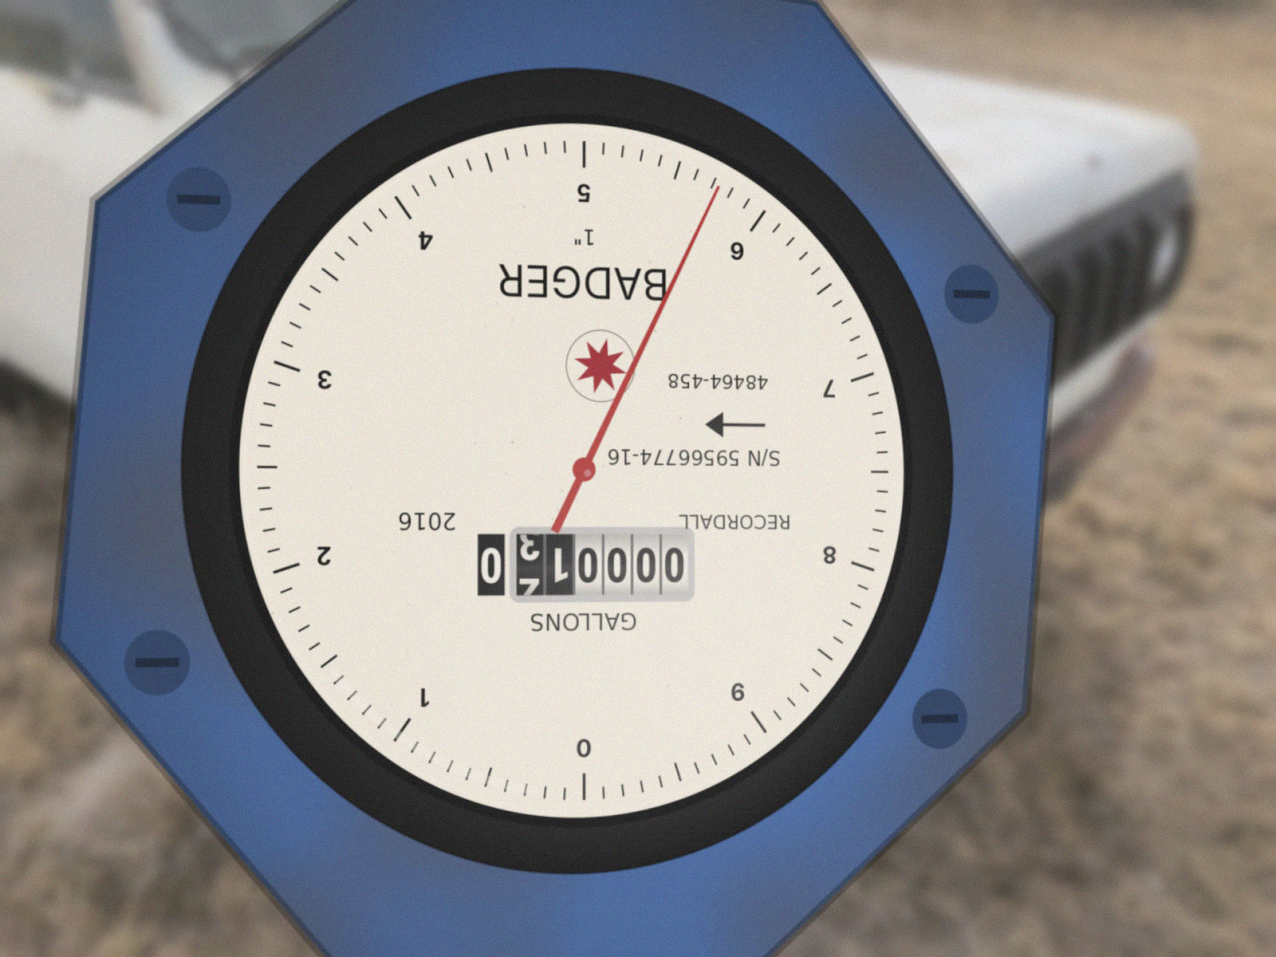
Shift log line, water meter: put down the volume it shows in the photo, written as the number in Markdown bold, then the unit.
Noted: **125.7** gal
